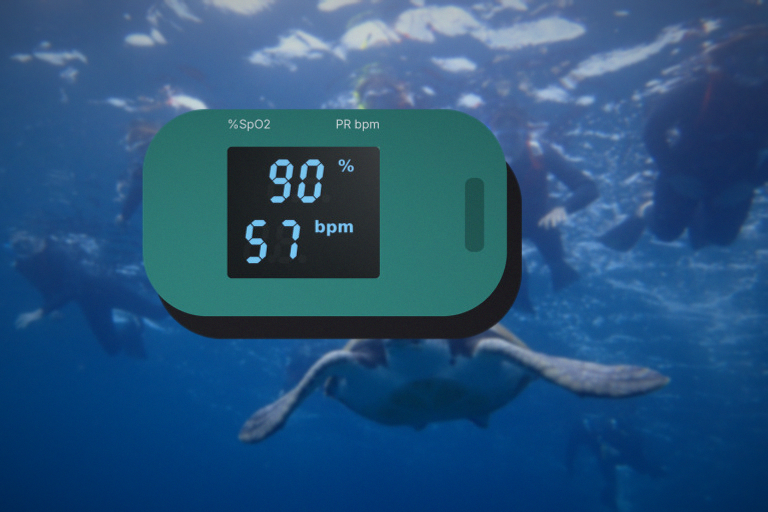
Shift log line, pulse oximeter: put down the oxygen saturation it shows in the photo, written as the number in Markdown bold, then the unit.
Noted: **90** %
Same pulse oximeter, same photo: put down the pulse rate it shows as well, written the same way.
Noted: **57** bpm
